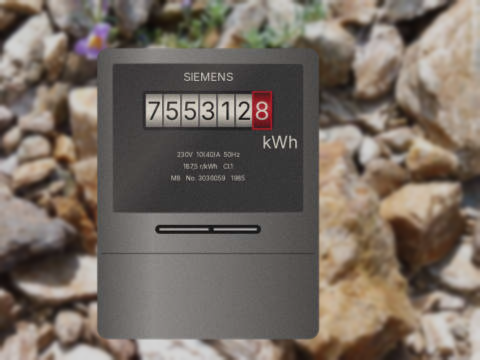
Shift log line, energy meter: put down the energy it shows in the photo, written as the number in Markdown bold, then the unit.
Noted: **755312.8** kWh
